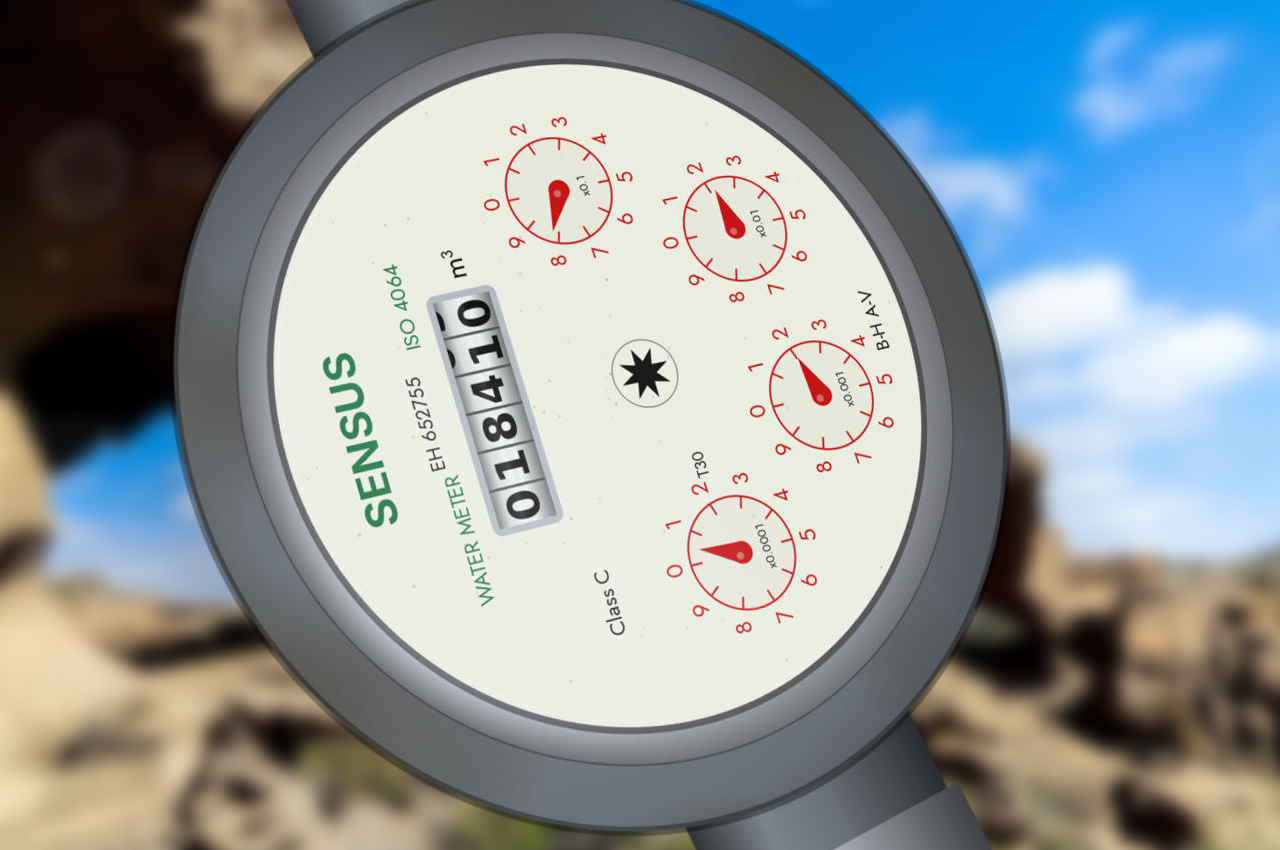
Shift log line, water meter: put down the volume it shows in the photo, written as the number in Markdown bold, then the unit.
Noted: **18409.8220** m³
